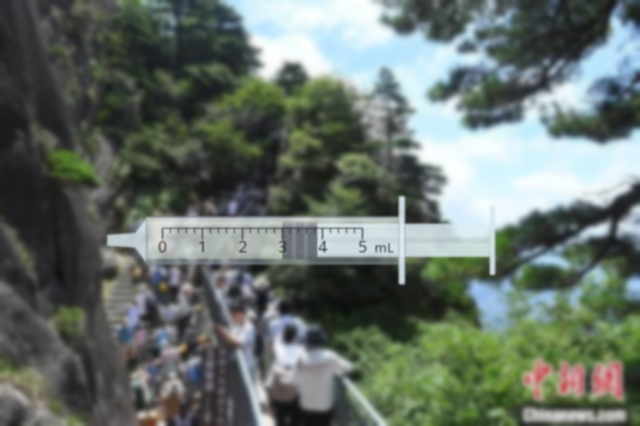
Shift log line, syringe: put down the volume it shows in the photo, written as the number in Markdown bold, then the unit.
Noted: **3** mL
